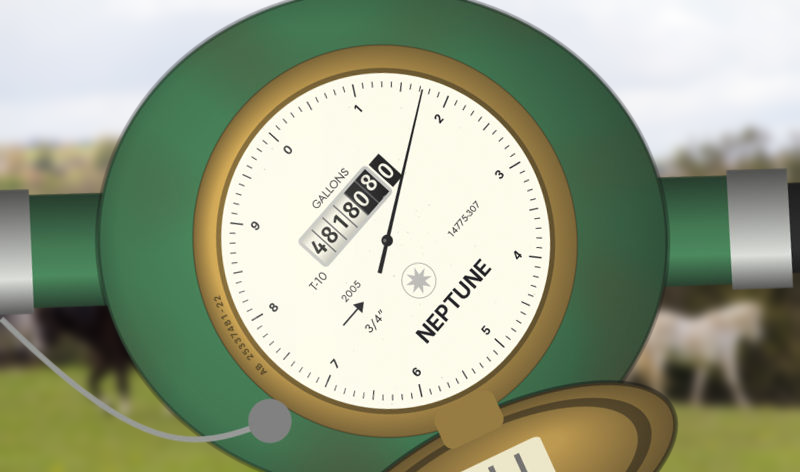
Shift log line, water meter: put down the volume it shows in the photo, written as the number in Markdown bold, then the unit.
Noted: **4818081.7** gal
